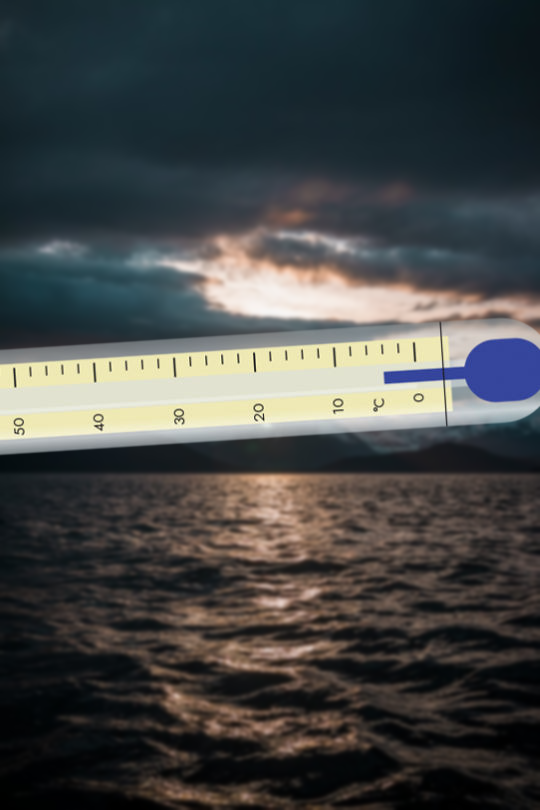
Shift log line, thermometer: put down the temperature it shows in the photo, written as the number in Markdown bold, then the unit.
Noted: **4** °C
